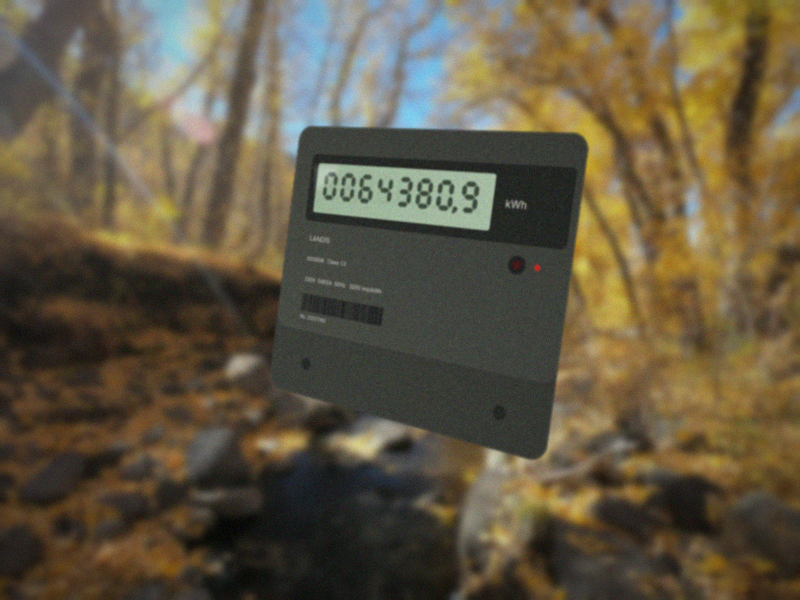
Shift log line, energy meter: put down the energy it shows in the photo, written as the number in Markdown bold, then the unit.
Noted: **64380.9** kWh
